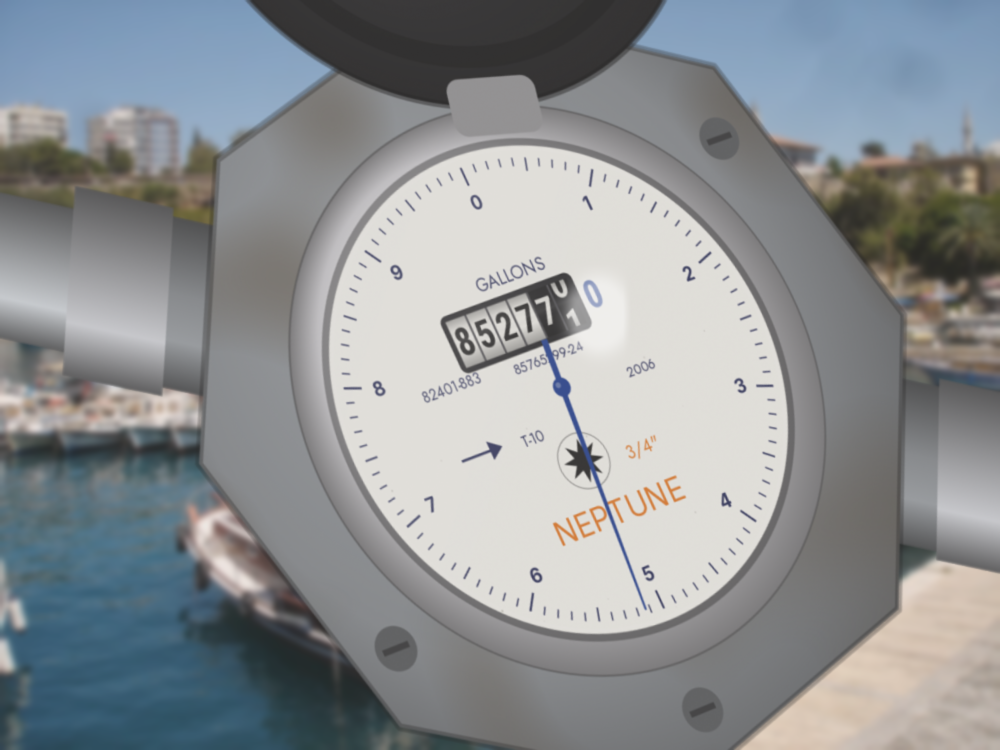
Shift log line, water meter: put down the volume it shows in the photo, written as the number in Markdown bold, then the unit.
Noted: **8527705.1** gal
